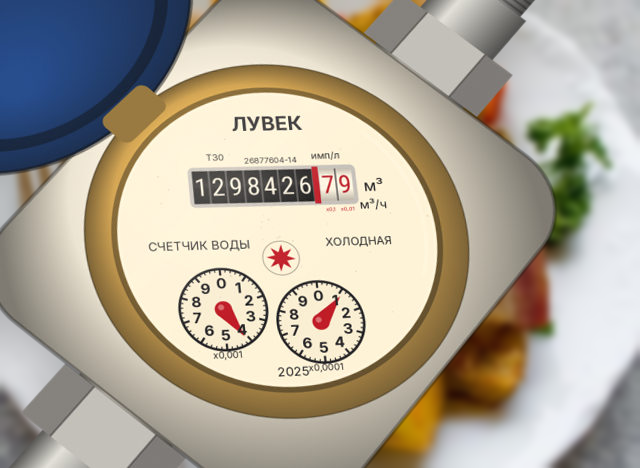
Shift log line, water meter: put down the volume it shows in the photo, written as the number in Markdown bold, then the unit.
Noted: **1298426.7941** m³
